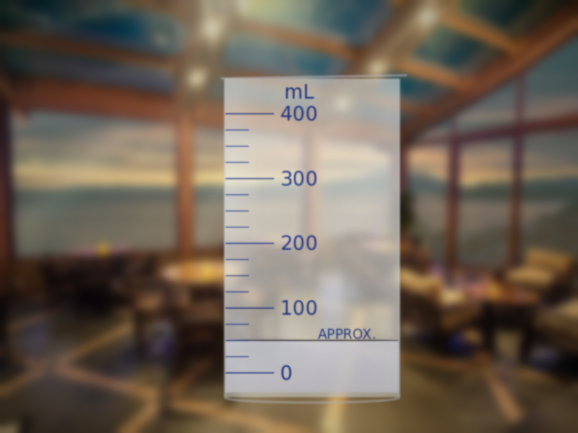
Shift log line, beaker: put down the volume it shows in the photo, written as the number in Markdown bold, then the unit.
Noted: **50** mL
